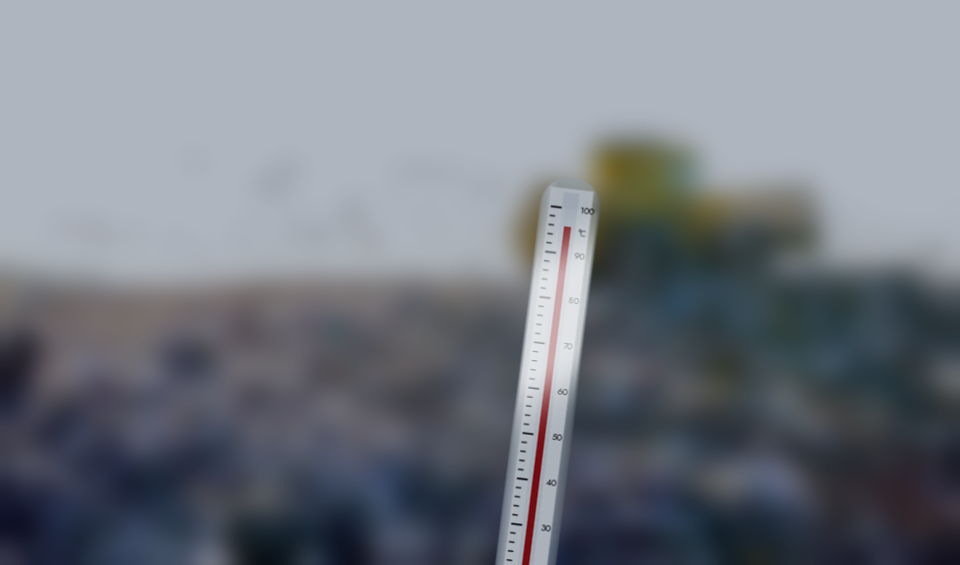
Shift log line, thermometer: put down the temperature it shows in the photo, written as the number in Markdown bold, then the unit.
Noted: **96** °C
